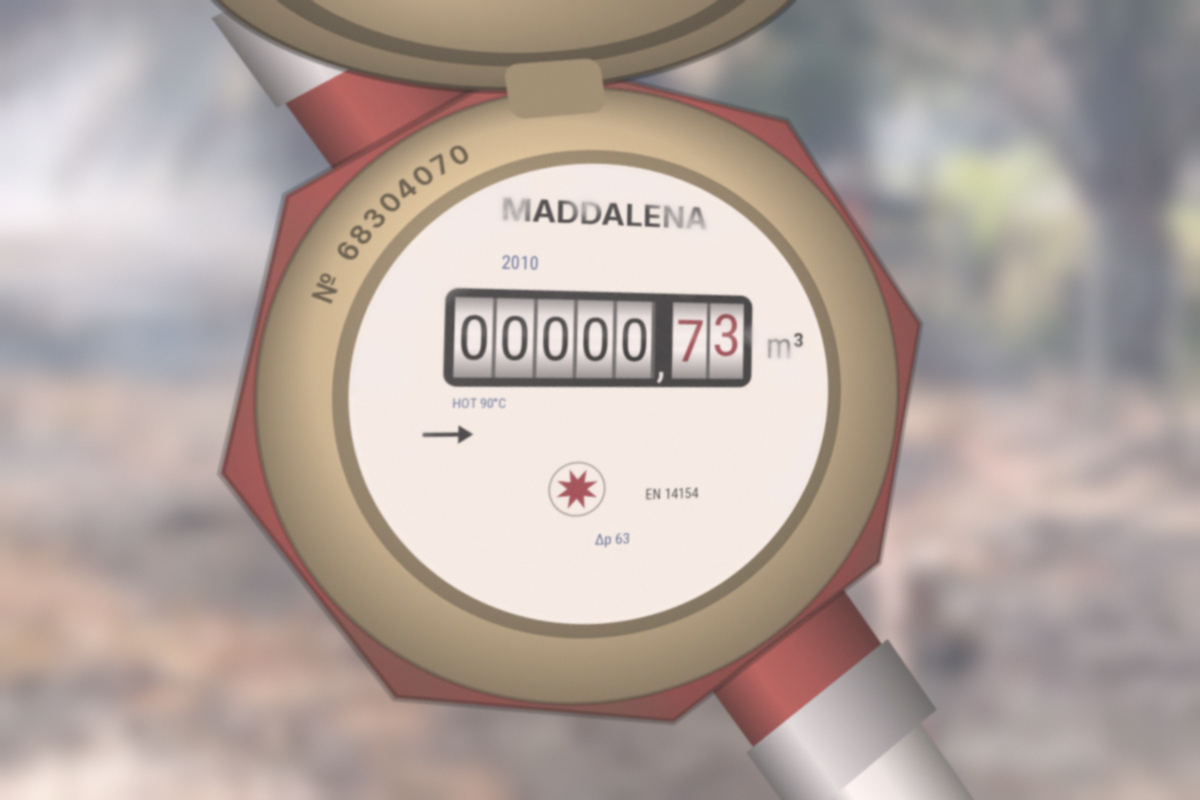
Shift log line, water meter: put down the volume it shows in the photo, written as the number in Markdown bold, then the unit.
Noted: **0.73** m³
